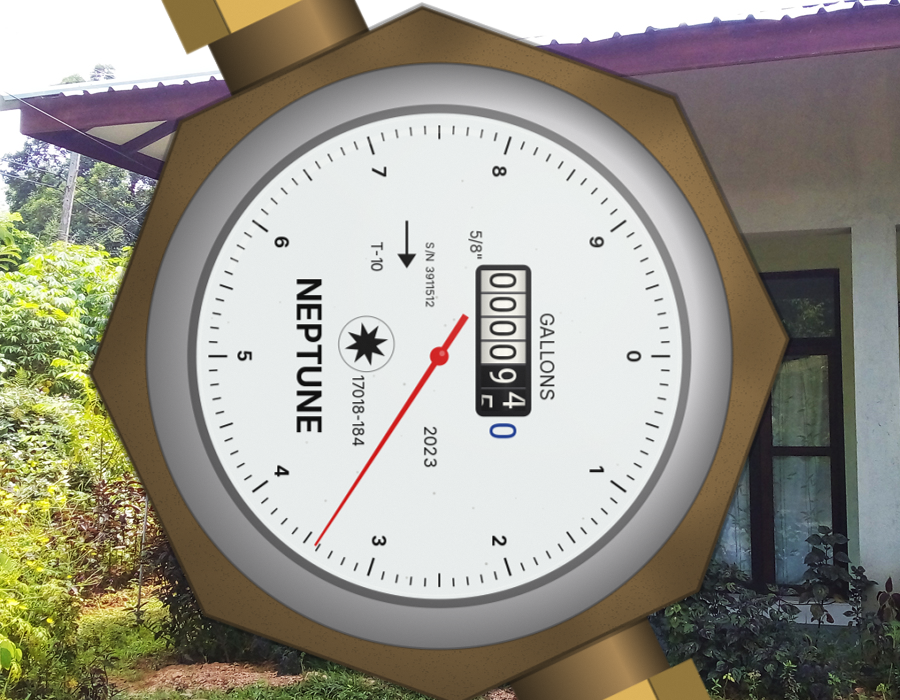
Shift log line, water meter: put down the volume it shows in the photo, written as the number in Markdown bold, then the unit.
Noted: **943.4** gal
